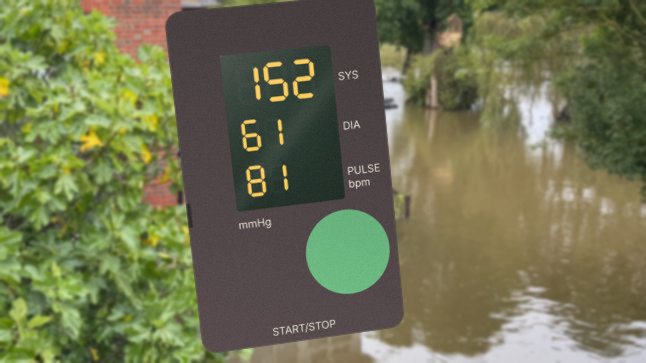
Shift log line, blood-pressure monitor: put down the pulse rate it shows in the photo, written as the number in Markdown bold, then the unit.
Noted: **81** bpm
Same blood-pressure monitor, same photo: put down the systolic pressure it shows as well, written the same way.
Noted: **152** mmHg
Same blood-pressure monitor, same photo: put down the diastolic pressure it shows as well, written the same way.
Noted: **61** mmHg
